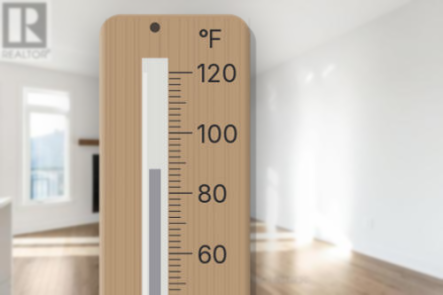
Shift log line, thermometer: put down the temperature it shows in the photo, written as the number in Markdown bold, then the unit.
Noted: **88** °F
